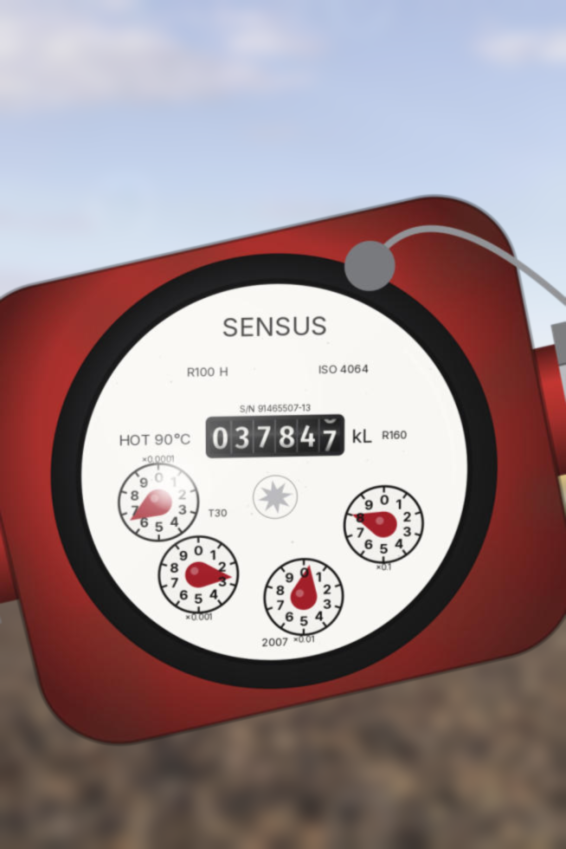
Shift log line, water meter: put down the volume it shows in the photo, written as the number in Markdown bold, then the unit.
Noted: **37846.8026** kL
